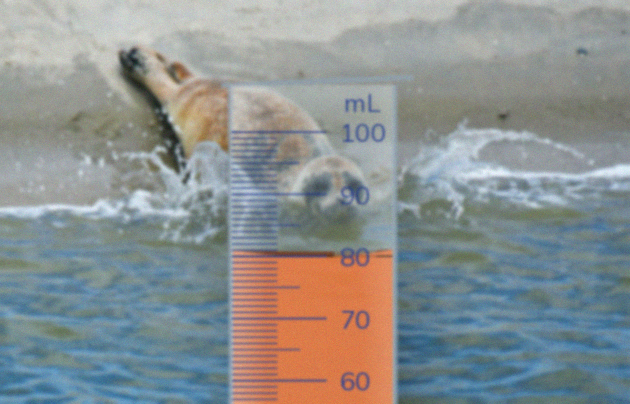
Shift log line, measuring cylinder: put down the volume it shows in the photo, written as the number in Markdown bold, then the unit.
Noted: **80** mL
